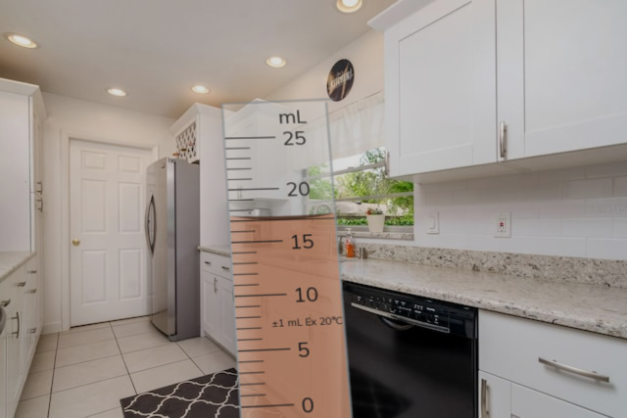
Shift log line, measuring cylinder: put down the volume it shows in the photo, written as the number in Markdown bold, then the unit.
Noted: **17** mL
